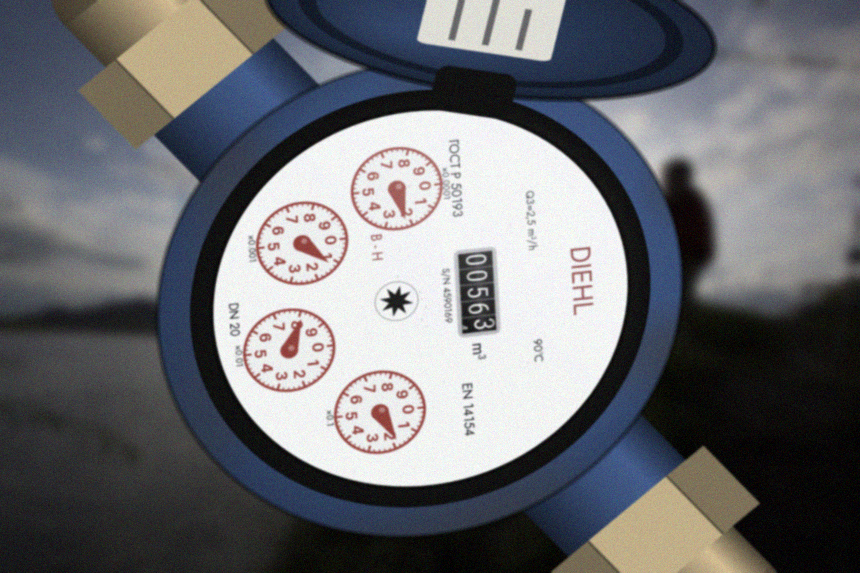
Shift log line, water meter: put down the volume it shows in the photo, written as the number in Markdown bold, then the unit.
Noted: **563.1812** m³
